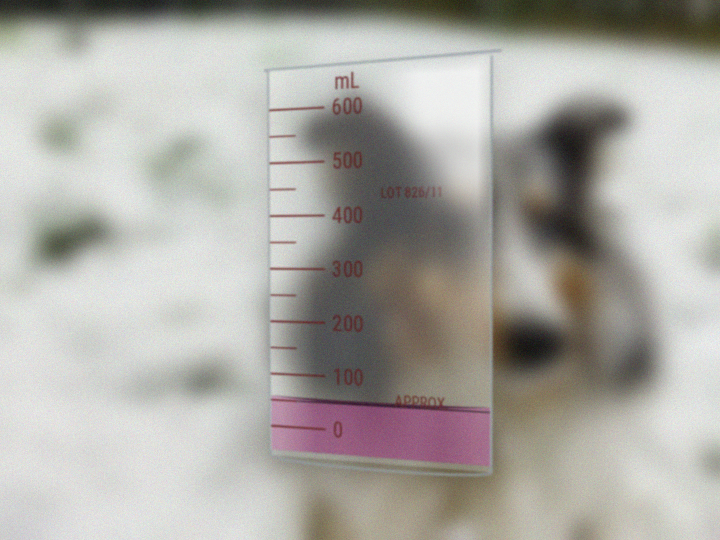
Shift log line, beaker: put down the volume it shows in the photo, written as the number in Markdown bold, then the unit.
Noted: **50** mL
